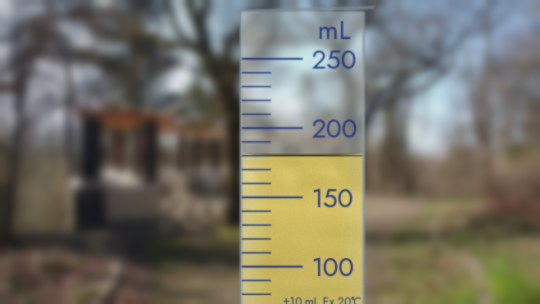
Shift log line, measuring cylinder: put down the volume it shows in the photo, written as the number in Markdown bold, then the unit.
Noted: **180** mL
